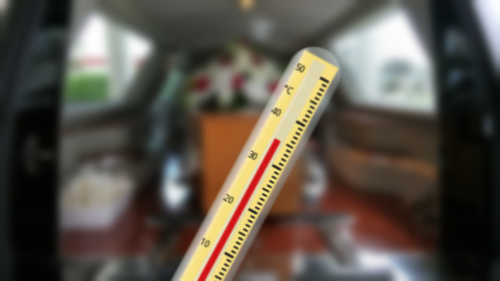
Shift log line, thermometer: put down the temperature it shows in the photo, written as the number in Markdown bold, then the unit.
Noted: **35** °C
